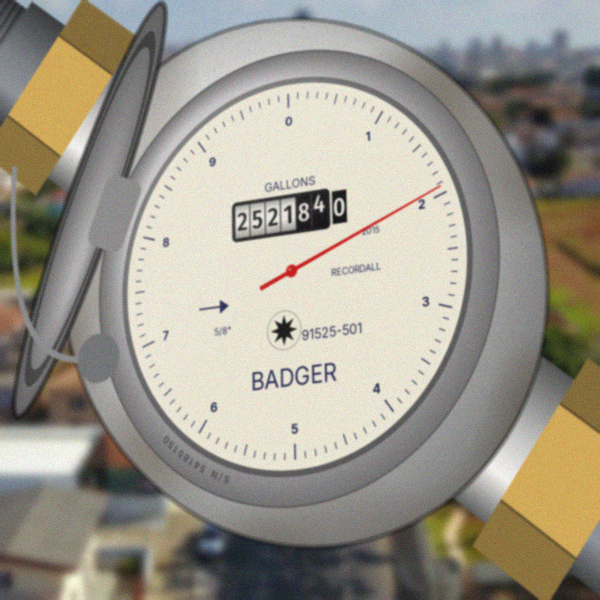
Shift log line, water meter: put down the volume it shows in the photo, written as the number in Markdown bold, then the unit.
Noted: **2521841.9** gal
